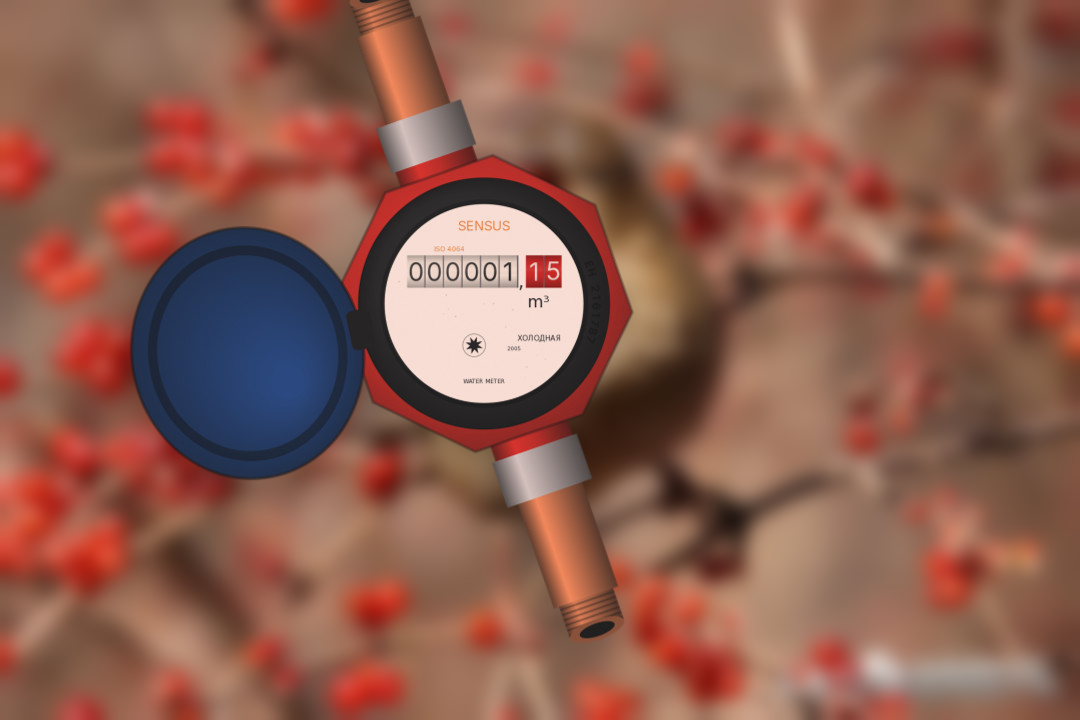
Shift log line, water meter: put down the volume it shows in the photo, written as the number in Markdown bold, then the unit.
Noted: **1.15** m³
